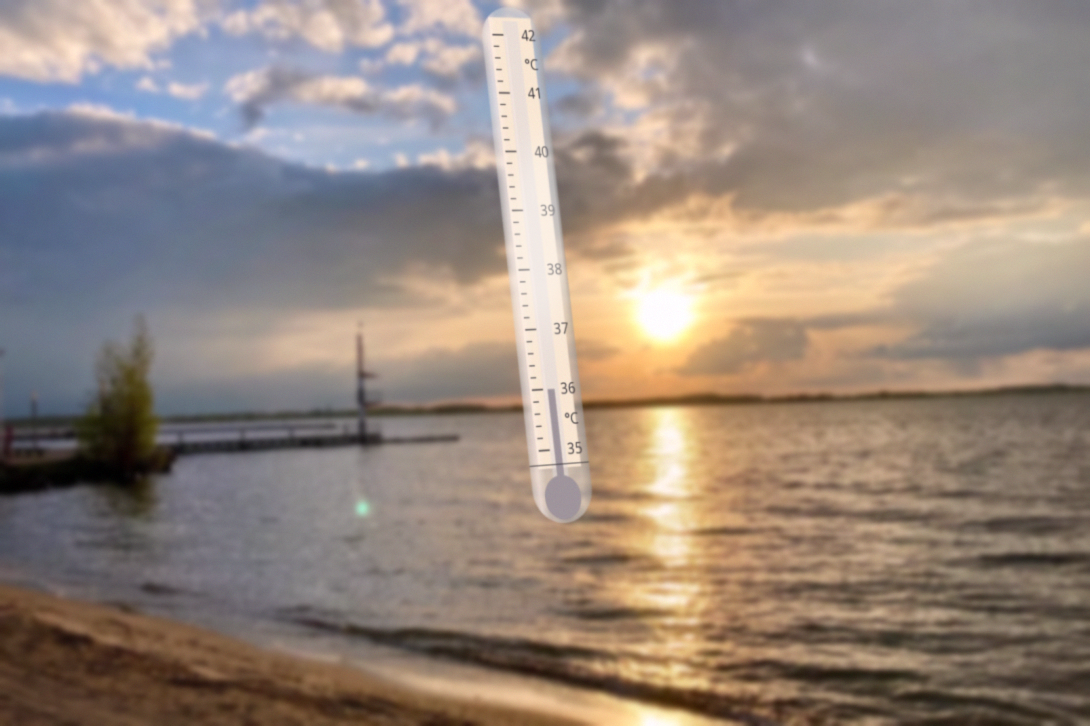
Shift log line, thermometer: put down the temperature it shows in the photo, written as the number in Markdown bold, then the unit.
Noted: **36** °C
